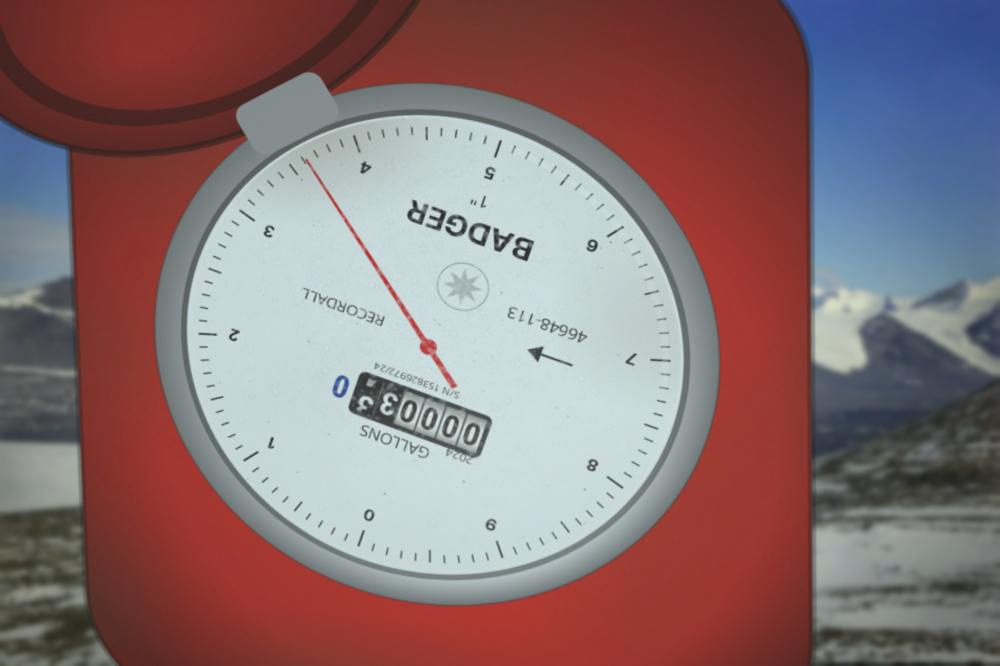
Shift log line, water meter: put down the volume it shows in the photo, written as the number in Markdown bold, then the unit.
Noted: **333.6** gal
